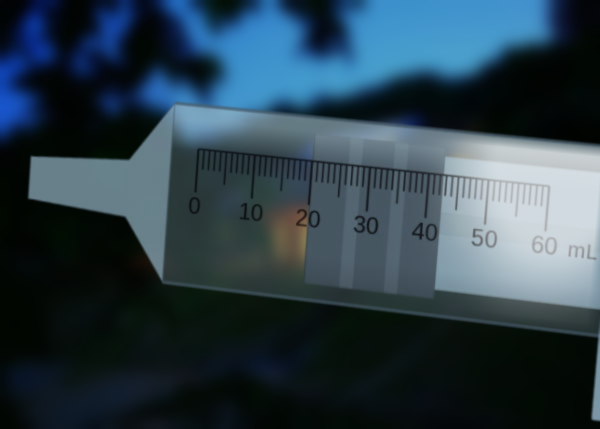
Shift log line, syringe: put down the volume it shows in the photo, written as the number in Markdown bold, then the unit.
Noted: **20** mL
